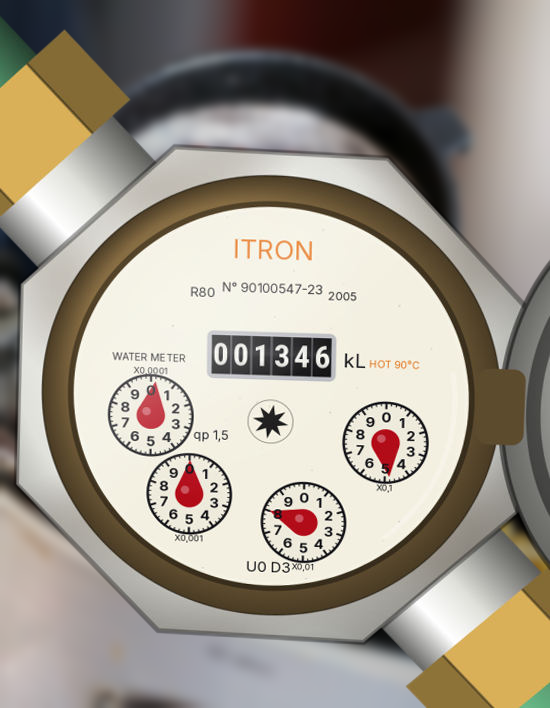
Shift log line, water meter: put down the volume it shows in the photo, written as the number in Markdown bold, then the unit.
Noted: **1346.4800** kL
